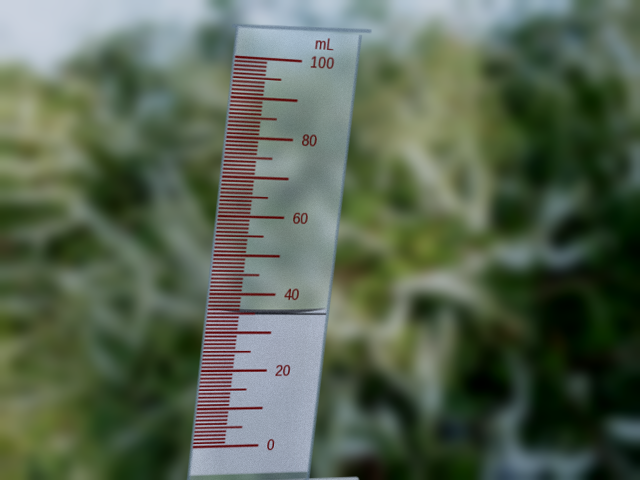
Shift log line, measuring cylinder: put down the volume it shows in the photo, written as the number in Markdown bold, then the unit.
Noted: **35** mL
